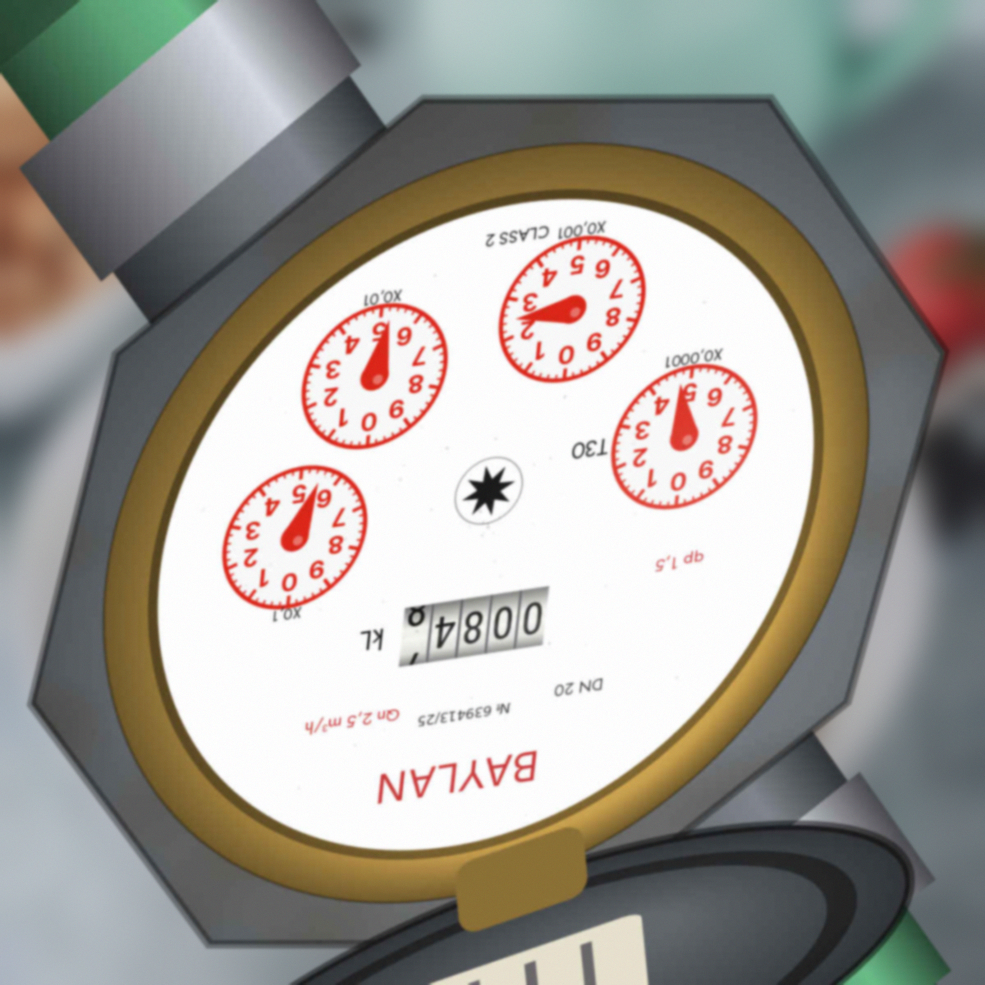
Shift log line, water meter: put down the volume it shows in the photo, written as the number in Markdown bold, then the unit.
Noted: **847.5524** kL
